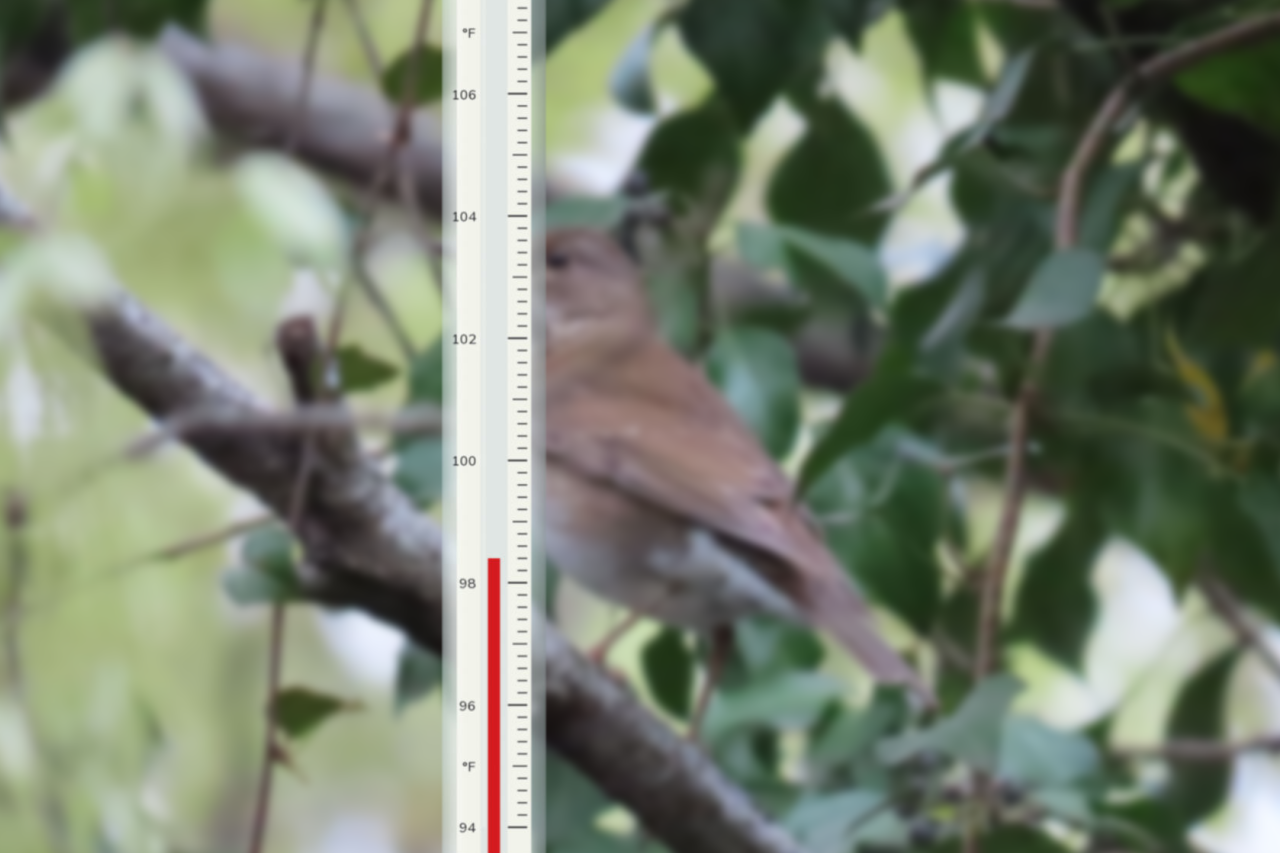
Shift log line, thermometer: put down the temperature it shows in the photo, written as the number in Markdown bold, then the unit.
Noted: **98.4** °F
